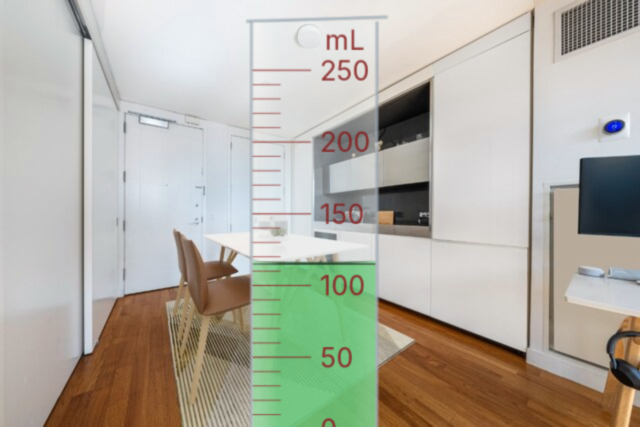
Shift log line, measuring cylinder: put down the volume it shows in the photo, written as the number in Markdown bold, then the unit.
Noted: **115** mL
